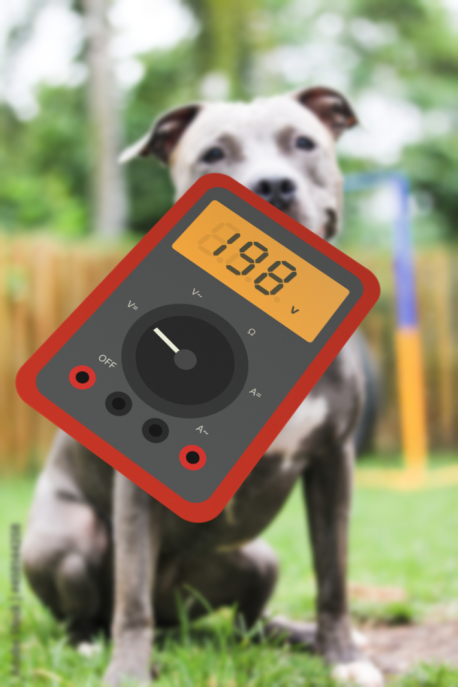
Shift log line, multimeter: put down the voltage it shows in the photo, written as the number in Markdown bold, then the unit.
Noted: **198** V
